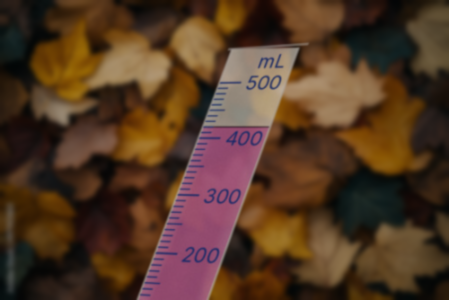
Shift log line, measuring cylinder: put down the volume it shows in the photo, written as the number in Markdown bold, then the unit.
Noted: **420** mL
